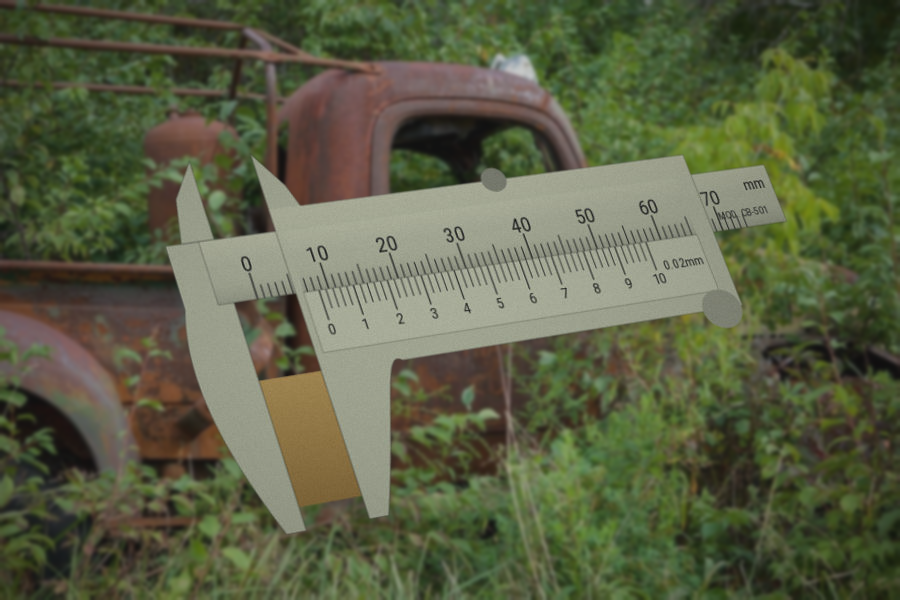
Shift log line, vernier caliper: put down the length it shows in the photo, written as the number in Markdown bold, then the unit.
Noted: **8.6** mm
